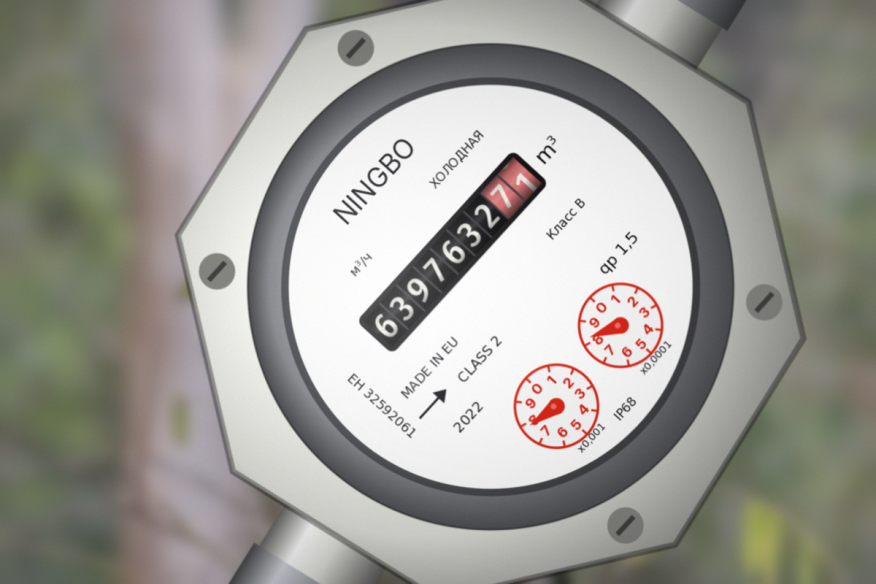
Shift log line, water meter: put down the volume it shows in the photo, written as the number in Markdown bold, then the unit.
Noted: **6397632.7078** m³
